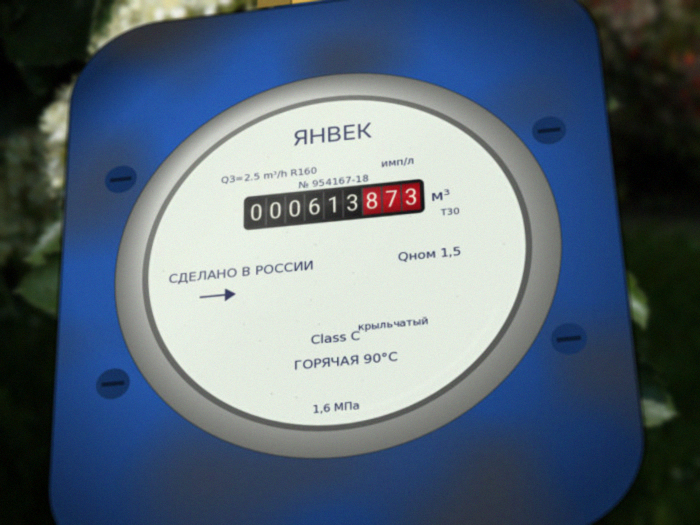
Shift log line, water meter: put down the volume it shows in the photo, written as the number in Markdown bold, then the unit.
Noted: **613.873** m³
